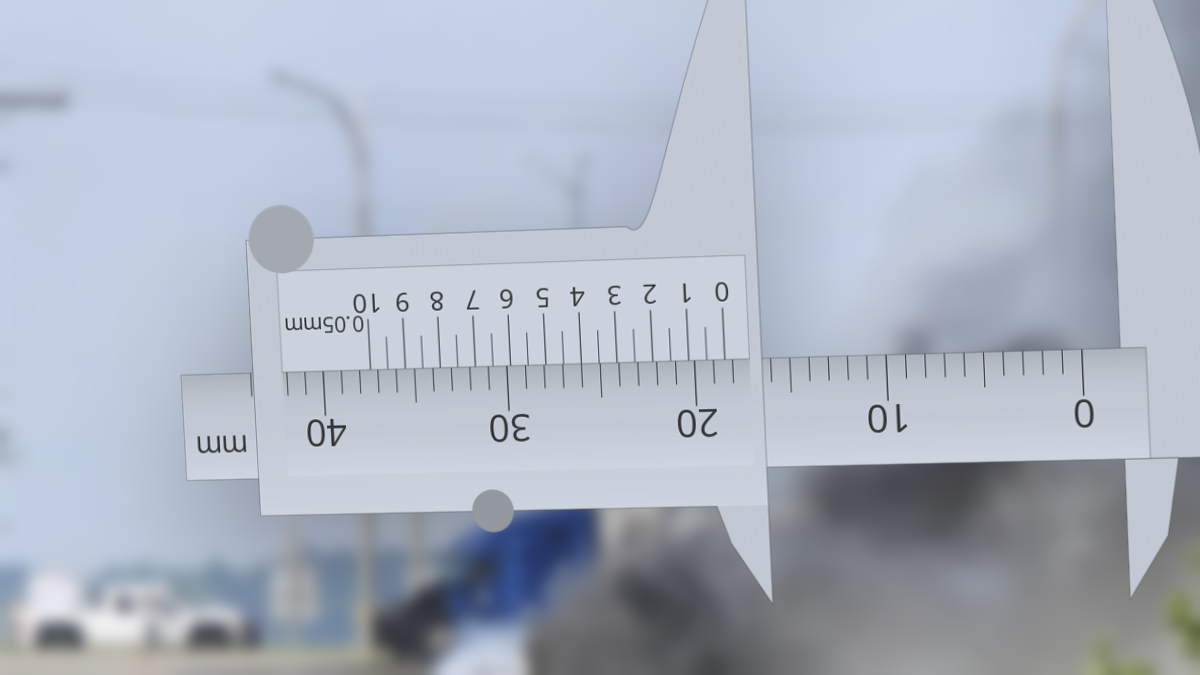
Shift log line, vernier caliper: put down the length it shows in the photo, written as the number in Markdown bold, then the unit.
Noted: **18.4** mm
